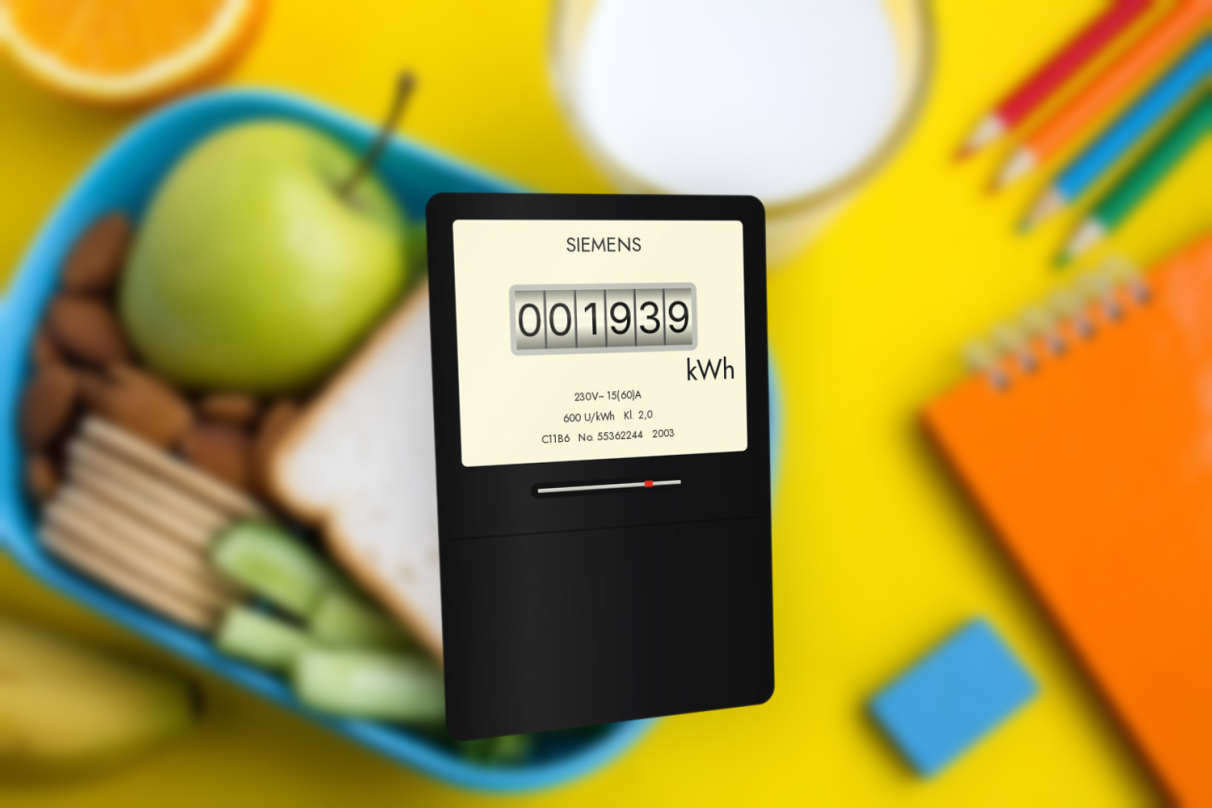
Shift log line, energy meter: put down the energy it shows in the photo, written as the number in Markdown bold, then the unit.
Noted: **1939** kWh
